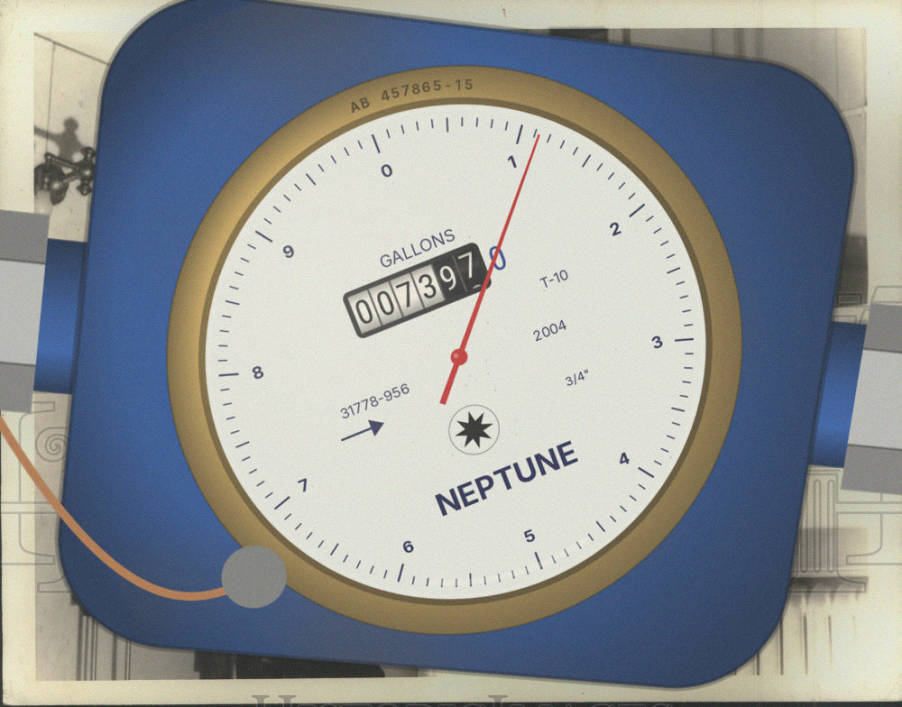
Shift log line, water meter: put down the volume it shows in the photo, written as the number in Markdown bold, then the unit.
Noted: **73971.1** gal
